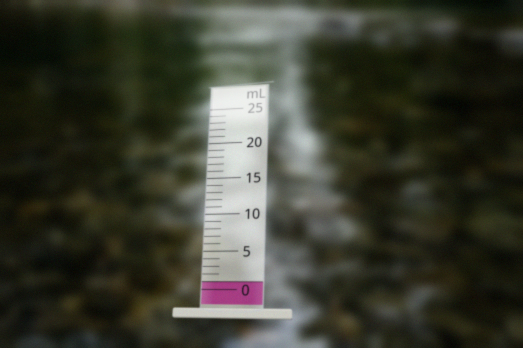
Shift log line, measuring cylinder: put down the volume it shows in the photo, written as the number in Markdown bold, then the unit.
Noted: **1** mL
